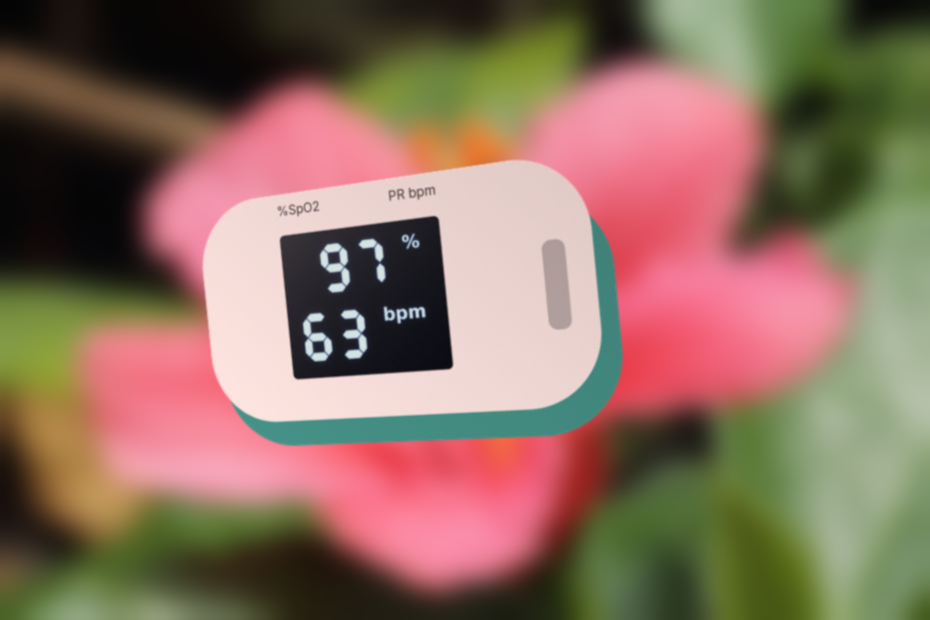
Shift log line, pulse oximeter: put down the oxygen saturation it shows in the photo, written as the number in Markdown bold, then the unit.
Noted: **97** %
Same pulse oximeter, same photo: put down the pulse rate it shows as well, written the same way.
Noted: **63** bpm
